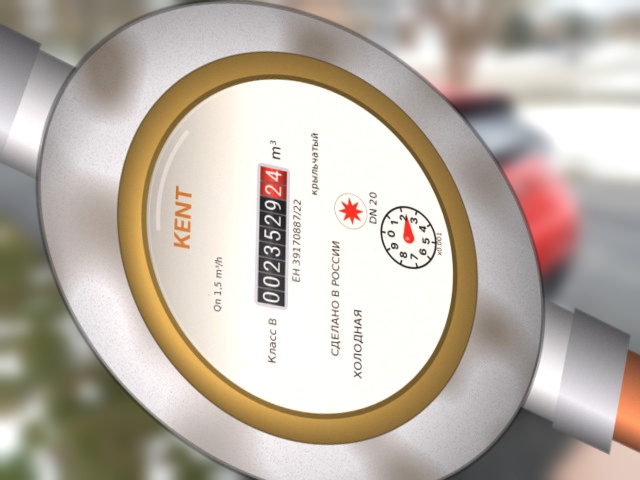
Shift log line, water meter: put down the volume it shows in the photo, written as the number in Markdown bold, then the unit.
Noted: **23529.242** m³
